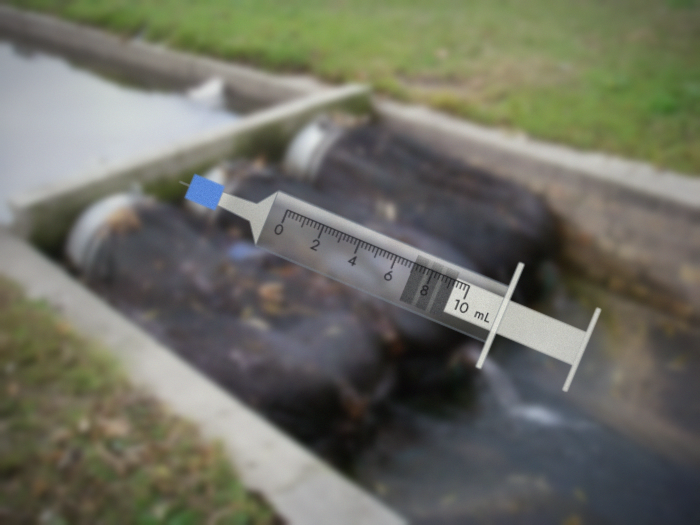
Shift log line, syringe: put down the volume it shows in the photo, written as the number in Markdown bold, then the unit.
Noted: **7** mL
